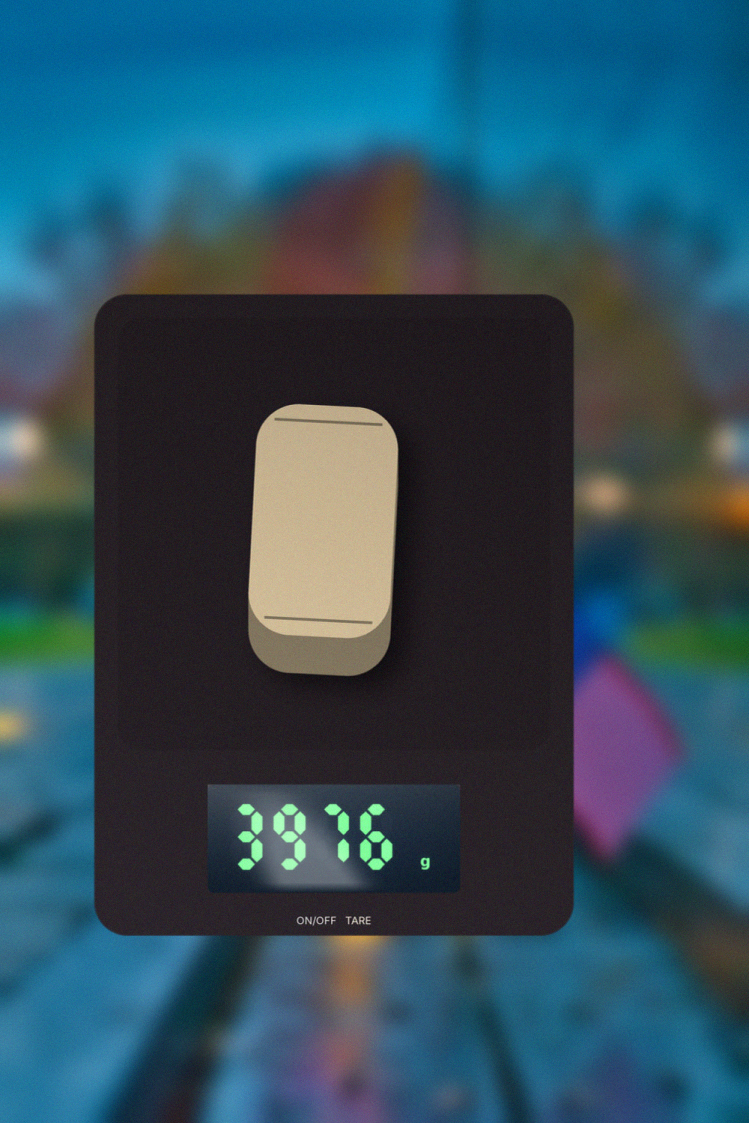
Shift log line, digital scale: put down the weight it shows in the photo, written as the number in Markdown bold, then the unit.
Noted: **3976** g
